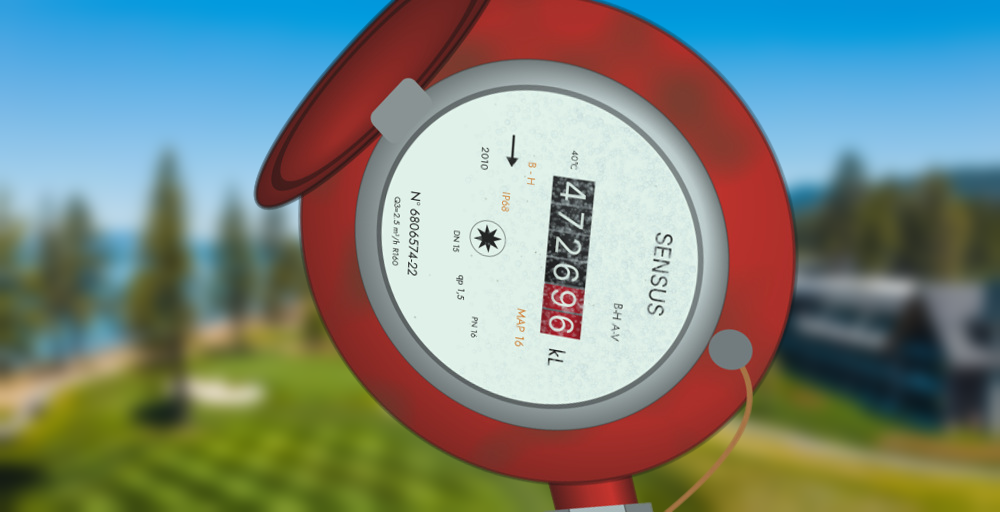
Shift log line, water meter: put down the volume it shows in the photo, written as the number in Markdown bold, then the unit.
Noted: **4726.96** kL
